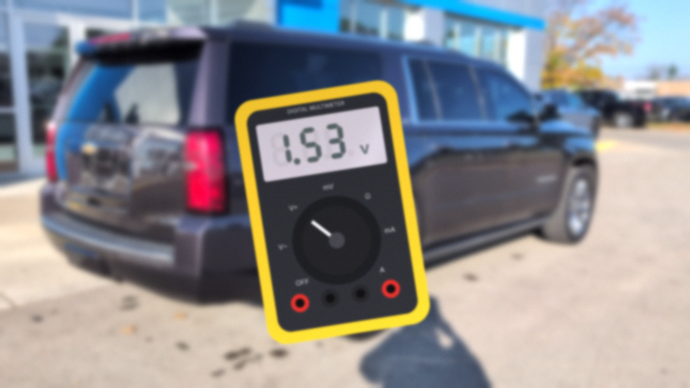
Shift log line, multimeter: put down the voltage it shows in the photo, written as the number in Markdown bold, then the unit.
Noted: **1.53** V
